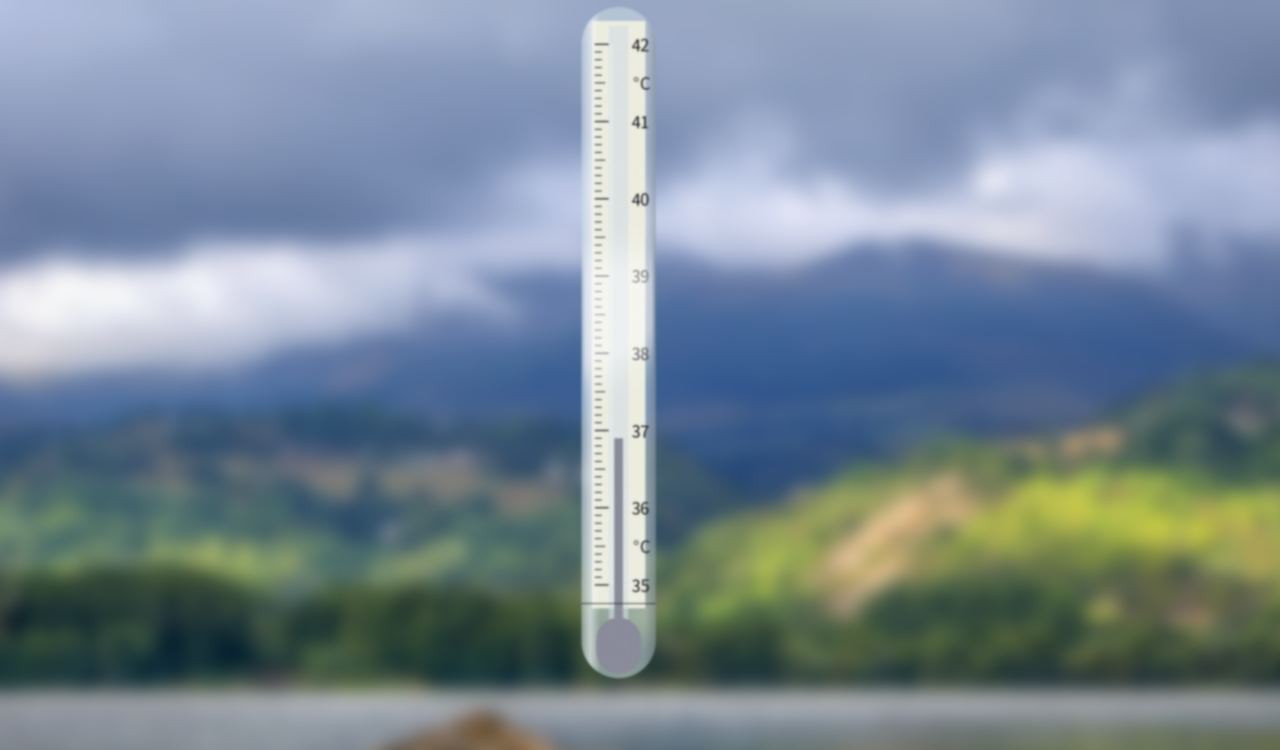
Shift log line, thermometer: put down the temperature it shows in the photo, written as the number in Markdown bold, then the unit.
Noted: **36.9** °C
